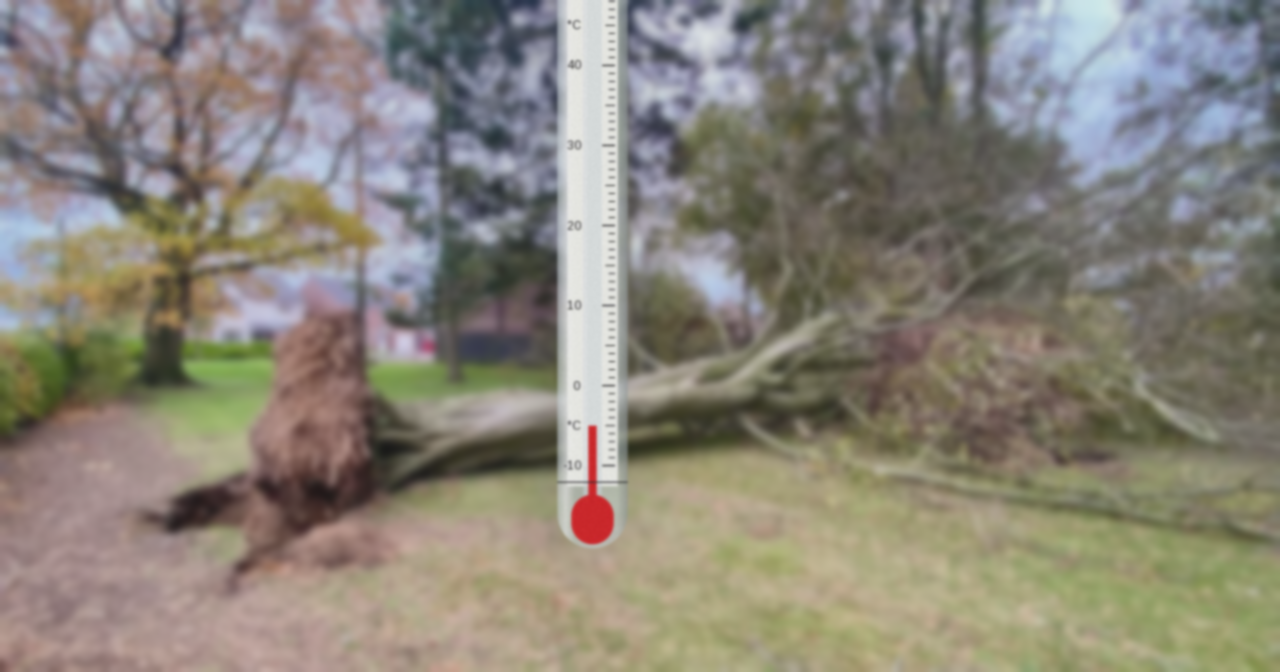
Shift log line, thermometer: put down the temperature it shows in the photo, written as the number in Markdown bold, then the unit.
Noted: **-5** °C
